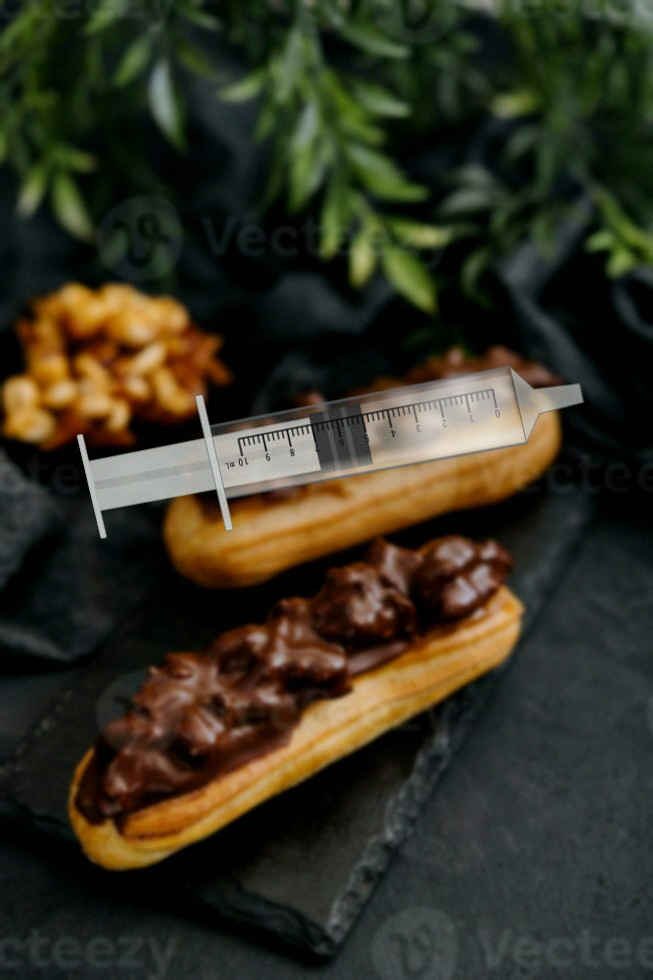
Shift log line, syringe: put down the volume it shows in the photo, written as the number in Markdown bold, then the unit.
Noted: **5** mL
